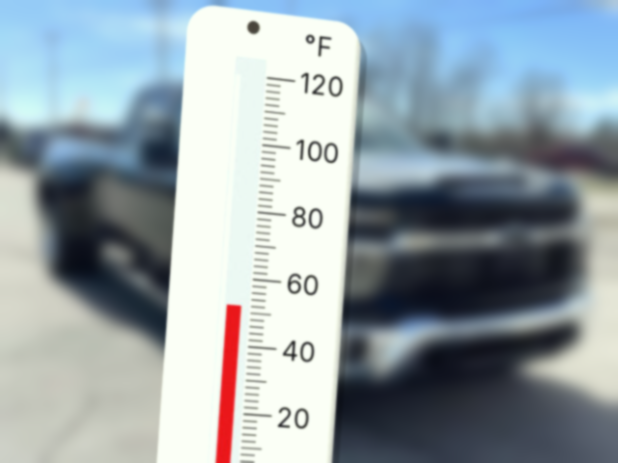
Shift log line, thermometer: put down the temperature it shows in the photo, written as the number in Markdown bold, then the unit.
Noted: **52** °F
